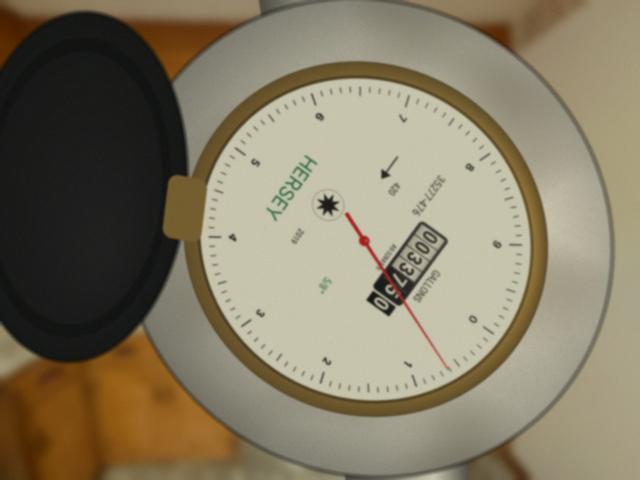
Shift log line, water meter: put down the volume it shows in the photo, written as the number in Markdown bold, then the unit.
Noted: **33750.6** gal
